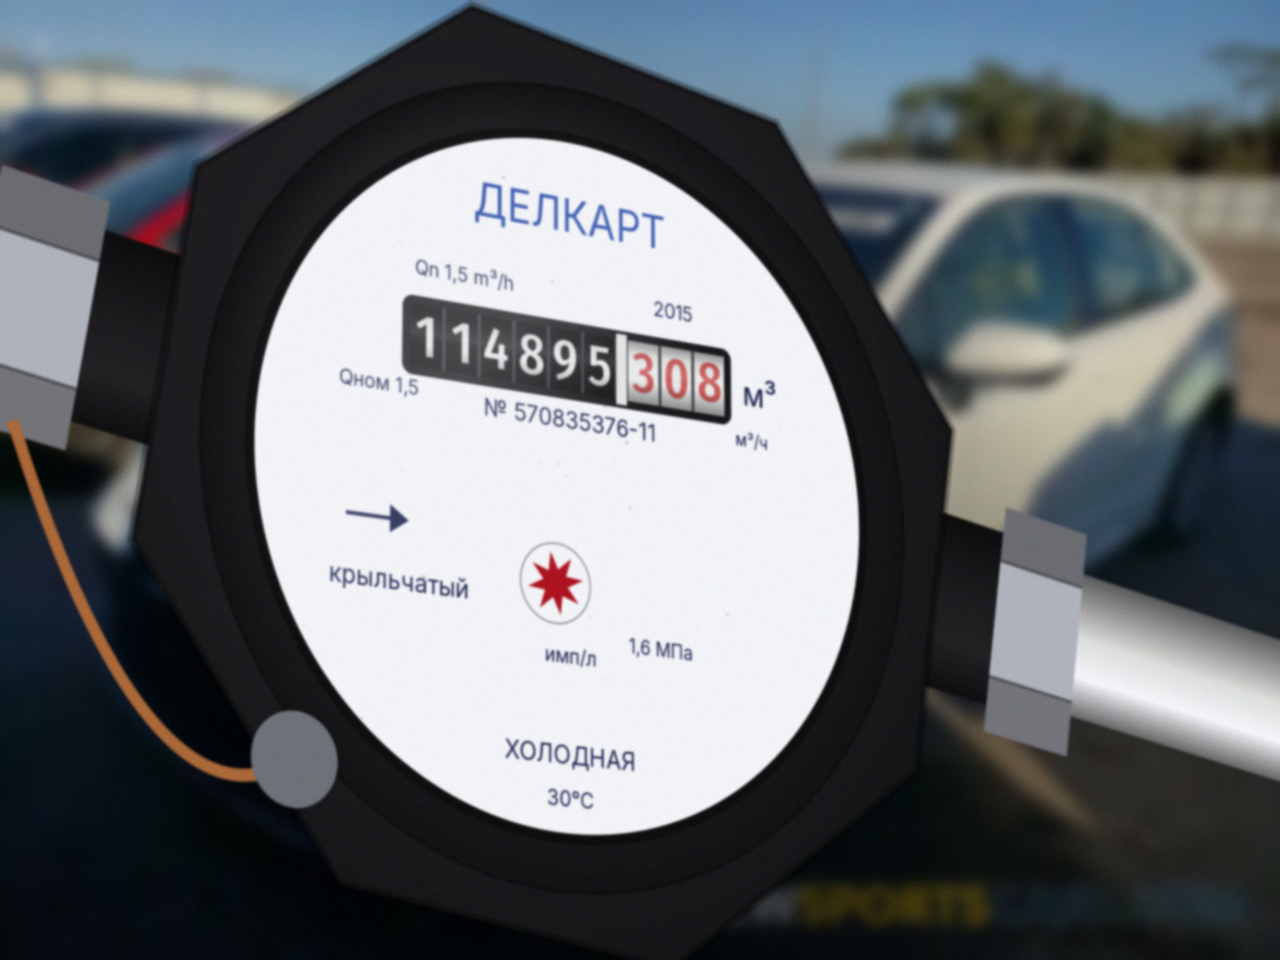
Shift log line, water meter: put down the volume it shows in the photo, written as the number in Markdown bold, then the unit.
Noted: **114895.308** m³
